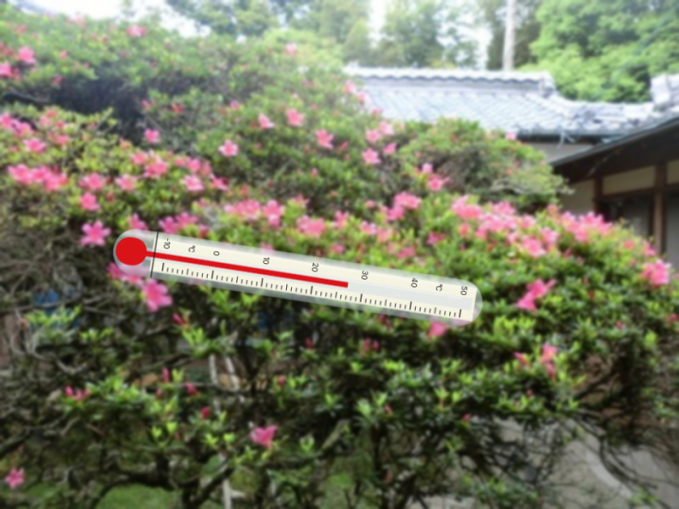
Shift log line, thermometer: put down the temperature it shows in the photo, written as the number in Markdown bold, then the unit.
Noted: **27** °C
